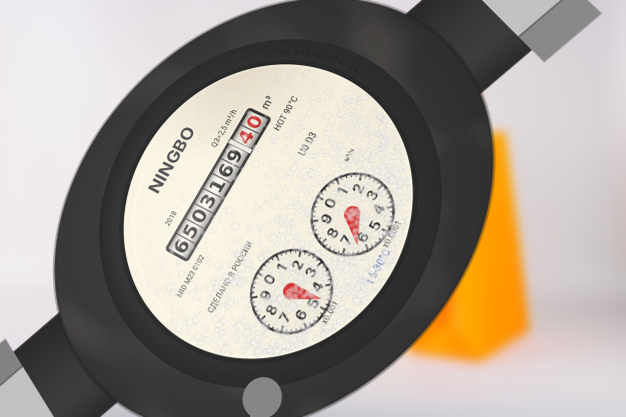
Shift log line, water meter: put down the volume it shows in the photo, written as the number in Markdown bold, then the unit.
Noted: **6503169.4046** m³
